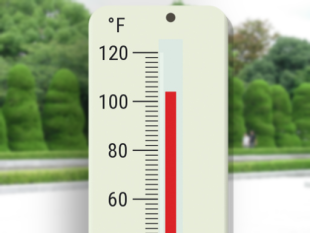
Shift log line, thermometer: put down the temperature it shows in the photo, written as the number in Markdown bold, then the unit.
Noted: **104** °F
